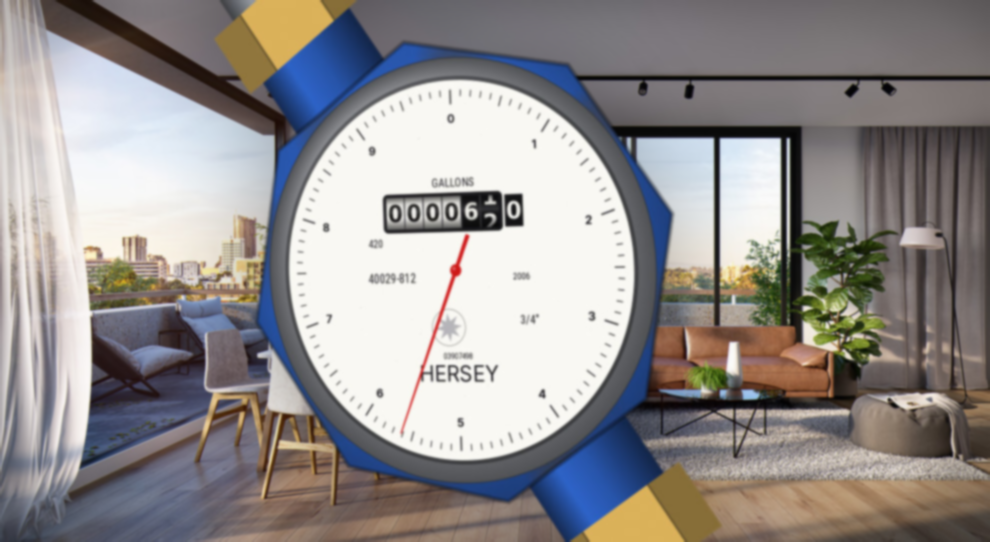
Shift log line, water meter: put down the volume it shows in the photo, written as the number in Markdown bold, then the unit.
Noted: **615.6** gal
